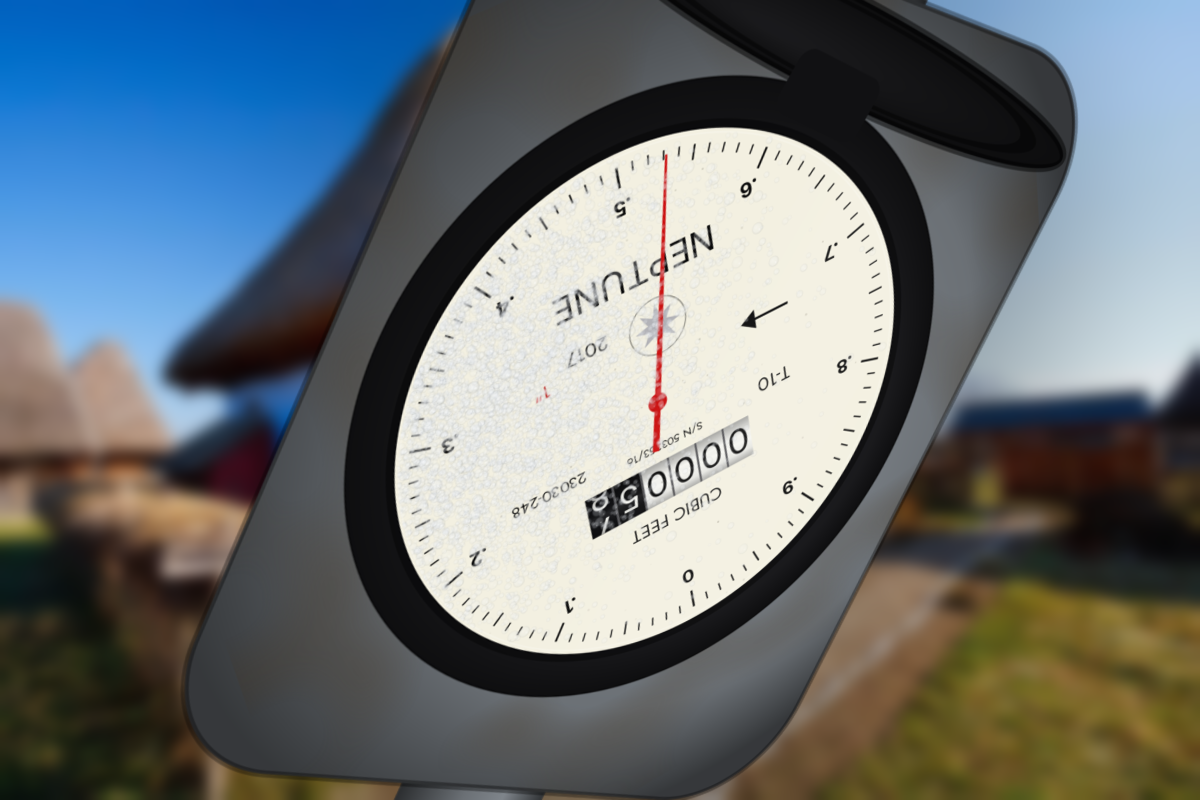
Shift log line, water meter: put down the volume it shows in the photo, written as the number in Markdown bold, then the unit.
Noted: **57.53** ft³
